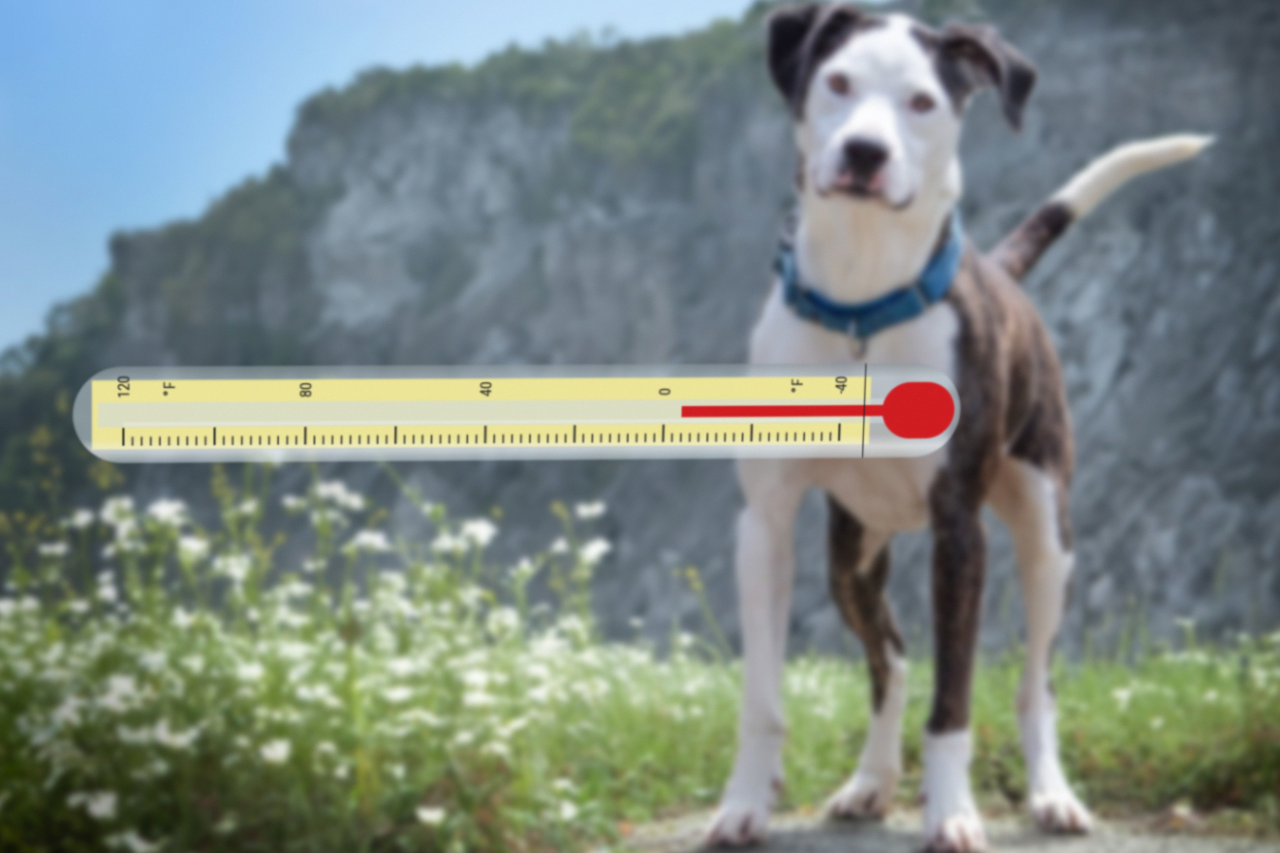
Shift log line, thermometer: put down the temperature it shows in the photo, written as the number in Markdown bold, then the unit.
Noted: **-4** °F
